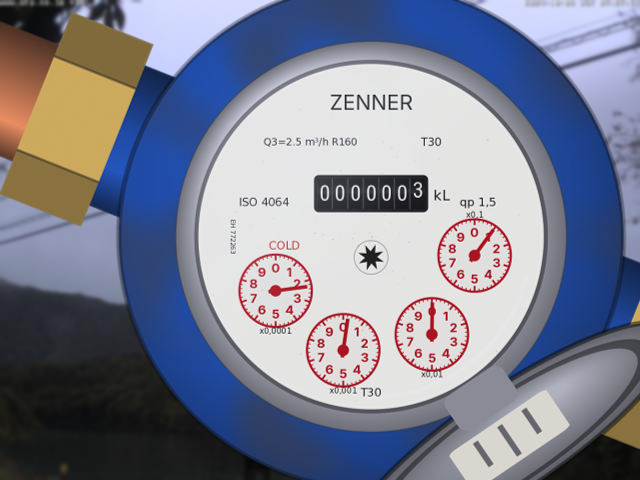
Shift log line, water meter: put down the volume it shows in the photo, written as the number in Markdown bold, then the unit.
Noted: **3.1002** kL
